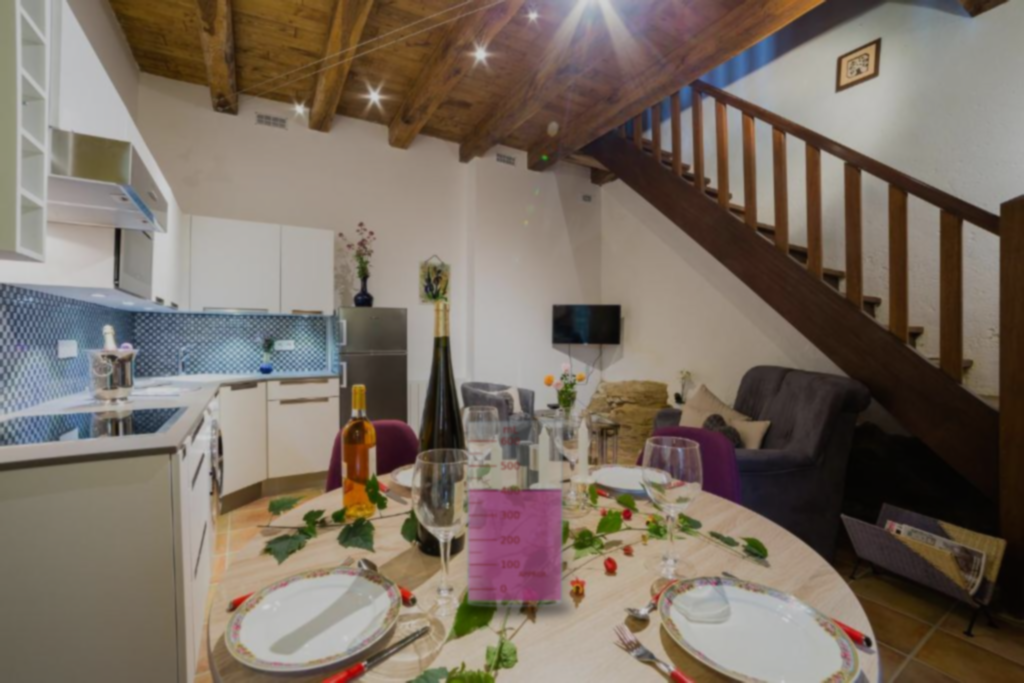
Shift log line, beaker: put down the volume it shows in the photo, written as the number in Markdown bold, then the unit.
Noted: **400** mL
